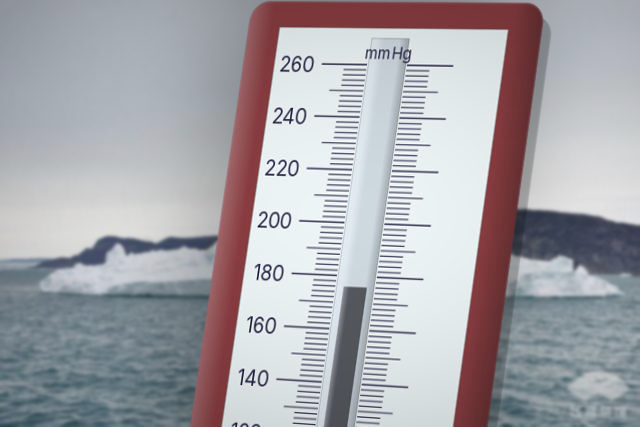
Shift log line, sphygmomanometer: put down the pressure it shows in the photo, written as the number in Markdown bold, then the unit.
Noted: **176** mmHg
